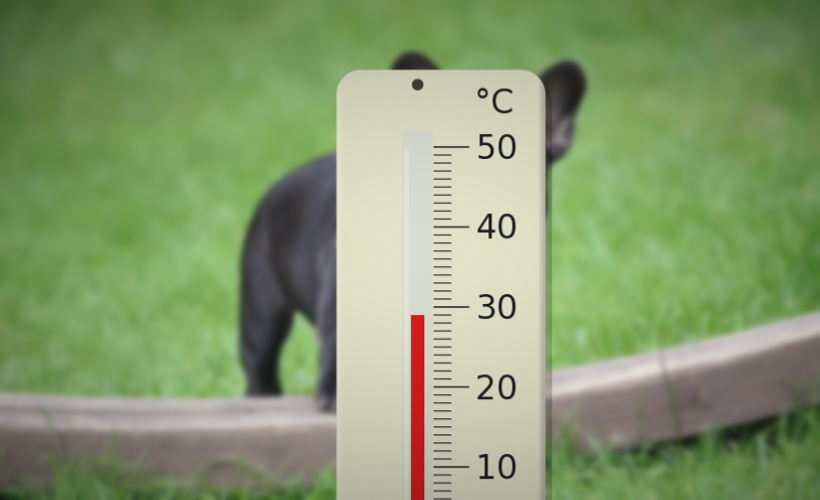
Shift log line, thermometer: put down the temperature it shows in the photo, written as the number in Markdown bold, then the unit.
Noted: **29** °C
